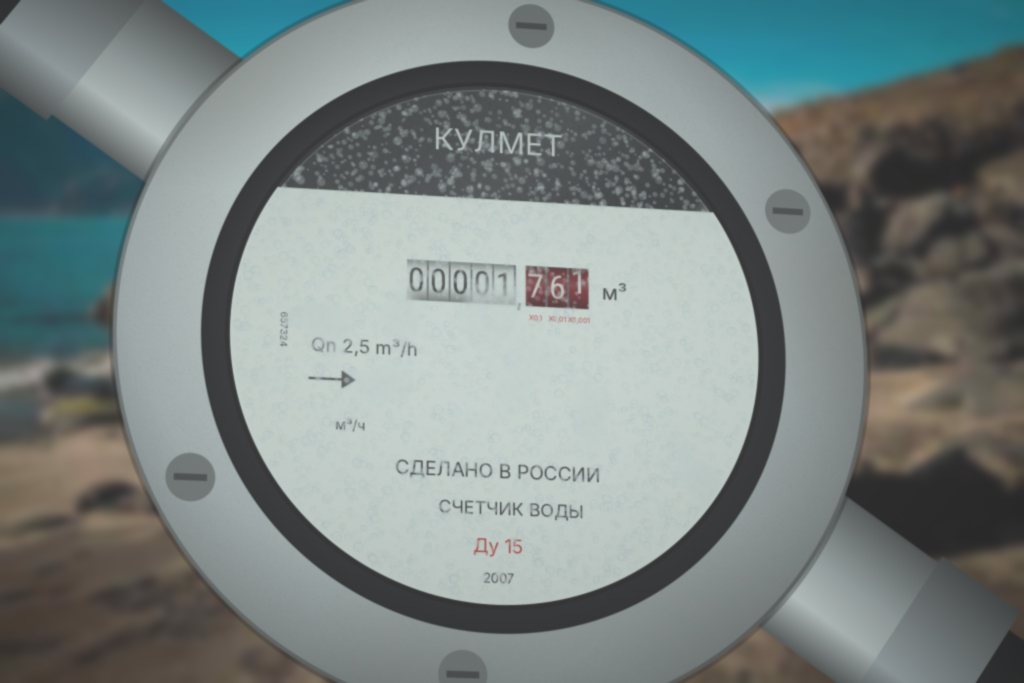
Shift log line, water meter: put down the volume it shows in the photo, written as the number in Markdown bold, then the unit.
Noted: **1.761** m³
